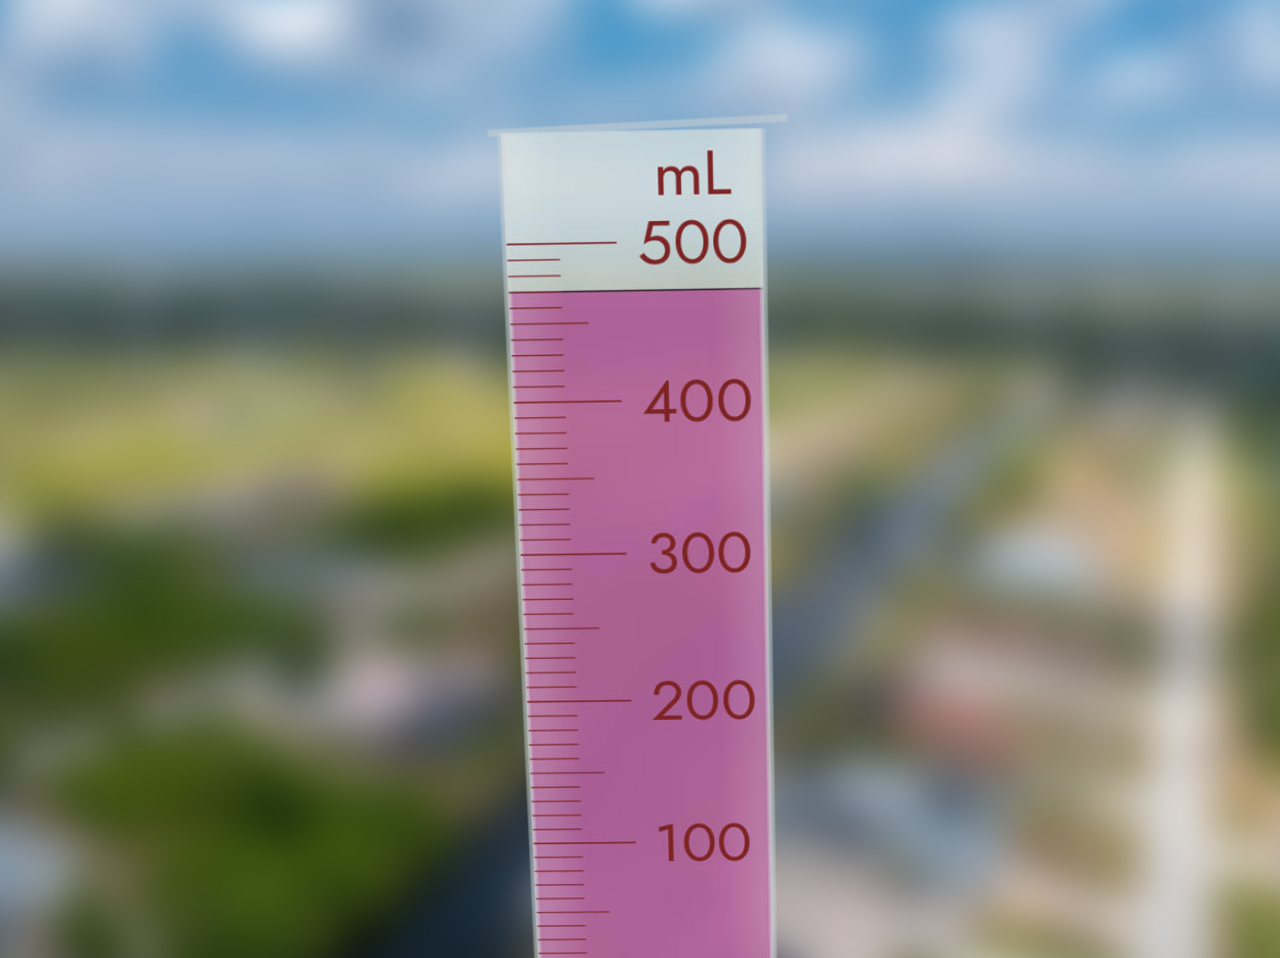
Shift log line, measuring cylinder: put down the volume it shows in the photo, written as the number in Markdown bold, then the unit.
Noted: **470** mL
